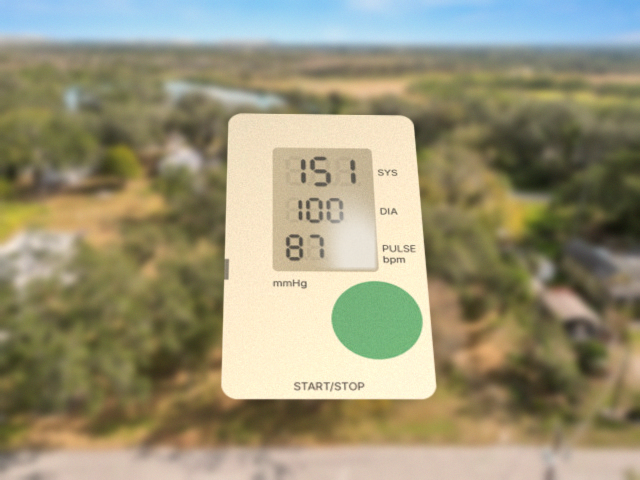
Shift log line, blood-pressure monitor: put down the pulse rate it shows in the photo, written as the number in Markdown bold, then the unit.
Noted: **87** bpm
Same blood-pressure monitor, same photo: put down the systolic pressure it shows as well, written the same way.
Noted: **151** mmHg
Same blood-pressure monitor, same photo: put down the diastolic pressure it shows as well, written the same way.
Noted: **100** mmHg
